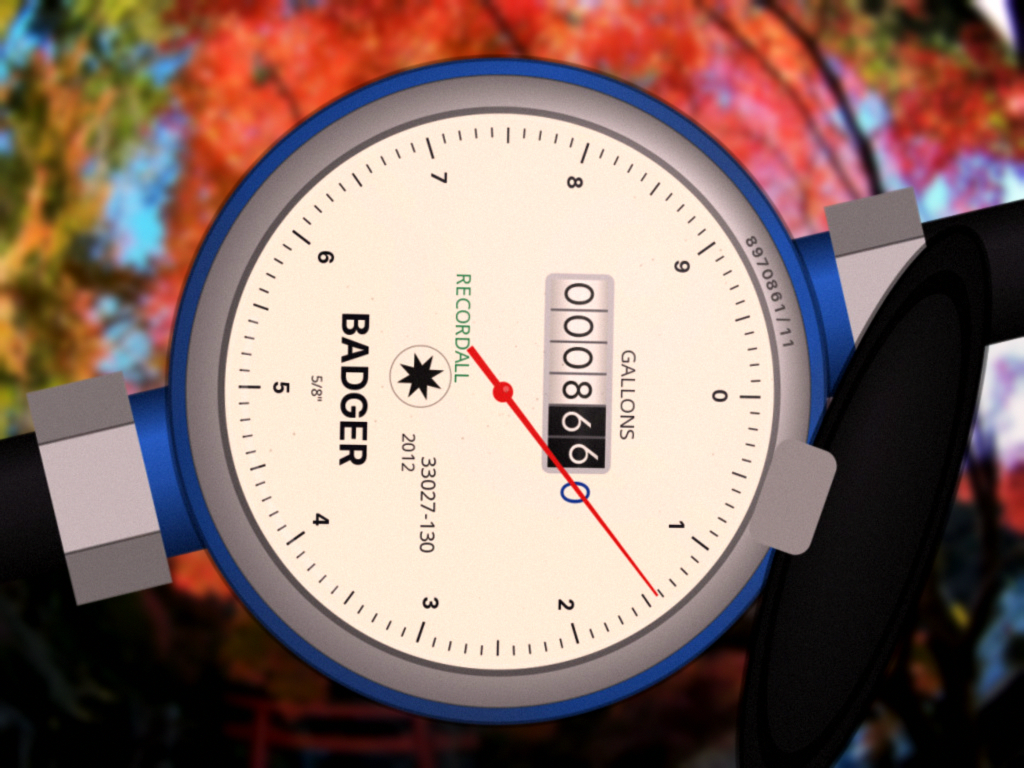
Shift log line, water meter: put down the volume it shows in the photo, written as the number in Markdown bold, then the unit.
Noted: **8661.4** gal
